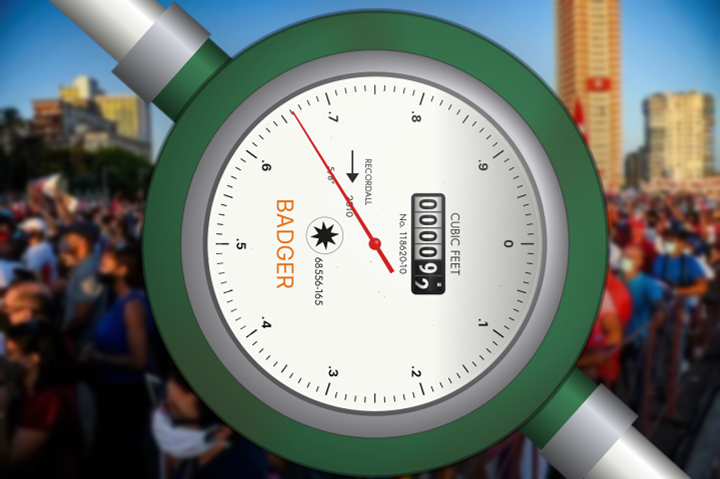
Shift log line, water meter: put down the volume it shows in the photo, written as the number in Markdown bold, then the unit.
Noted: **91.66** ft³
